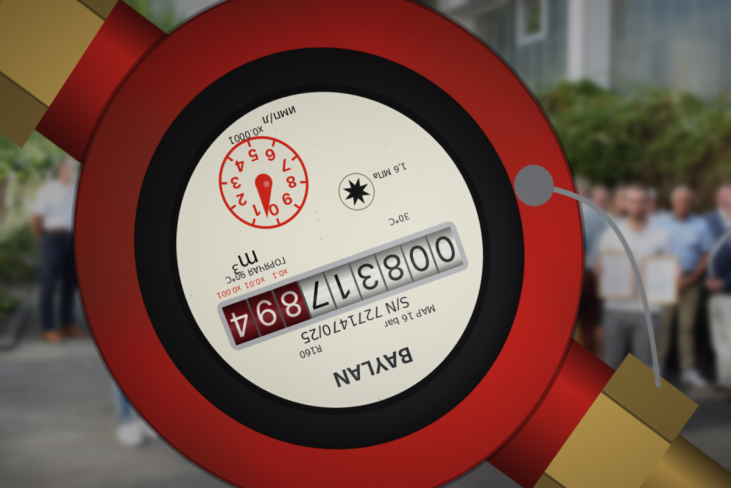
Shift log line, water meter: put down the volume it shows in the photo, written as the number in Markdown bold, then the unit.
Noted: **8317.8940** m³
